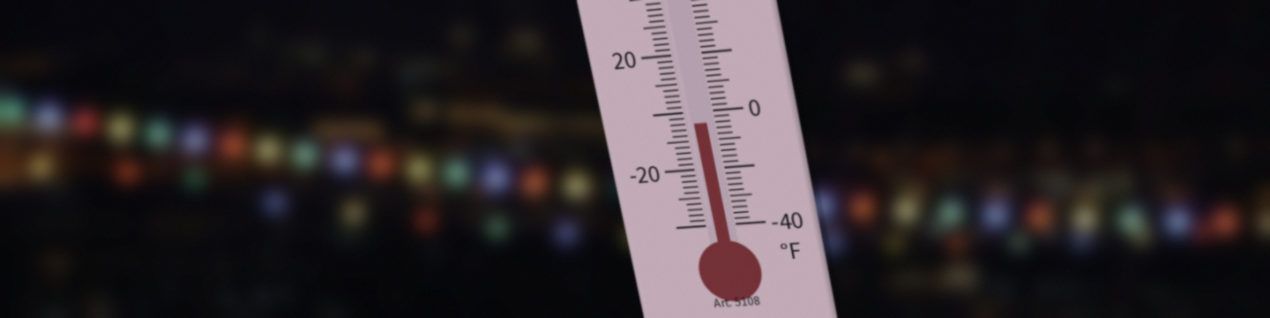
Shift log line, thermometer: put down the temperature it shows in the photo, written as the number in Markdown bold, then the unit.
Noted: **-4** °F
